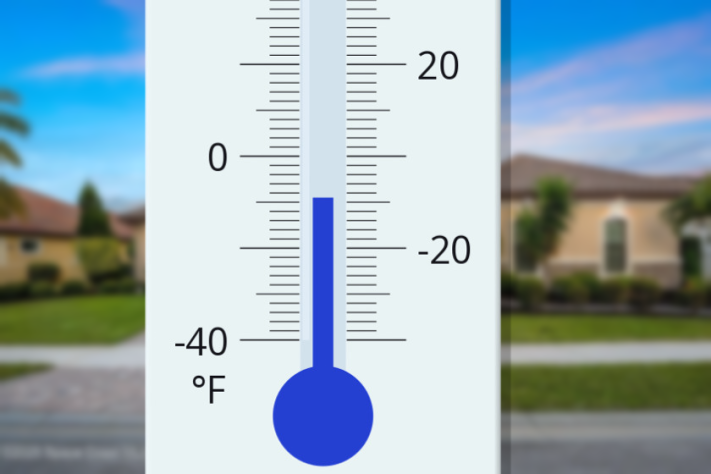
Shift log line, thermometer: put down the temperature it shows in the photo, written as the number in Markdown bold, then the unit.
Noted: **-9** °F
